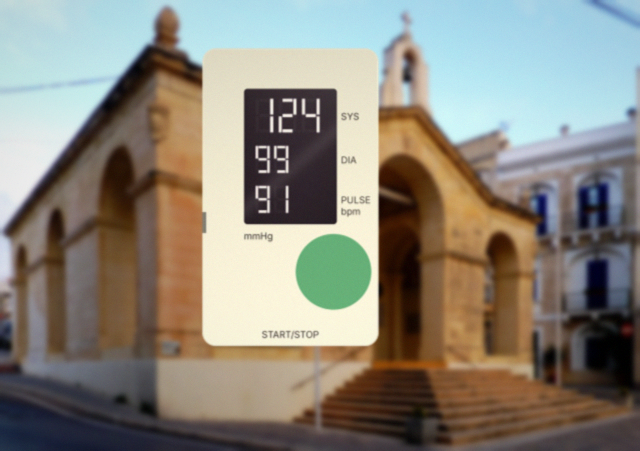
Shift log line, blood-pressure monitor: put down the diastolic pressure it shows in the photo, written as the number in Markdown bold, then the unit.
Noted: **99** mmHg
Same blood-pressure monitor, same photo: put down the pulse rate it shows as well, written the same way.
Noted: **91** bpm
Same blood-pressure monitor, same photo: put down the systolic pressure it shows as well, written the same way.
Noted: **124** mmHg
